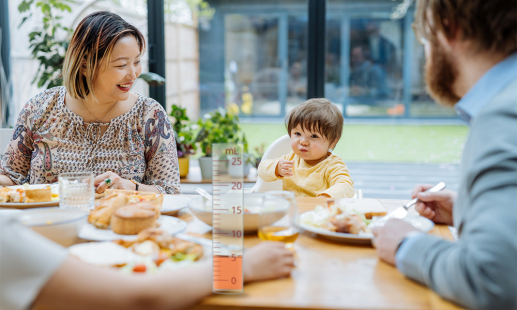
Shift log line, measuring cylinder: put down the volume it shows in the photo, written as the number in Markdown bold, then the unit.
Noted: **5** mL
